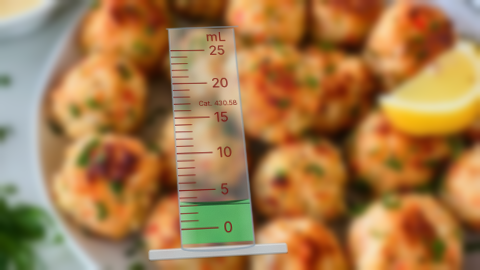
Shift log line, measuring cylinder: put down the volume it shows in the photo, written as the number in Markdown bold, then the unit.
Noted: **3** mL
